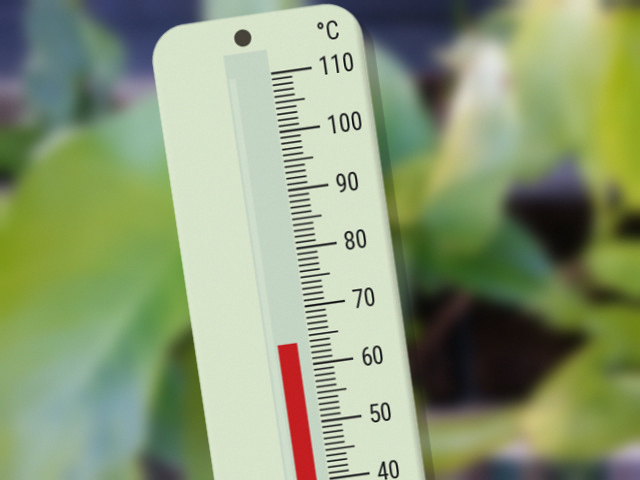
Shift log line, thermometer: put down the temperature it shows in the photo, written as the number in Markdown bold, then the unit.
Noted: **64** °C
